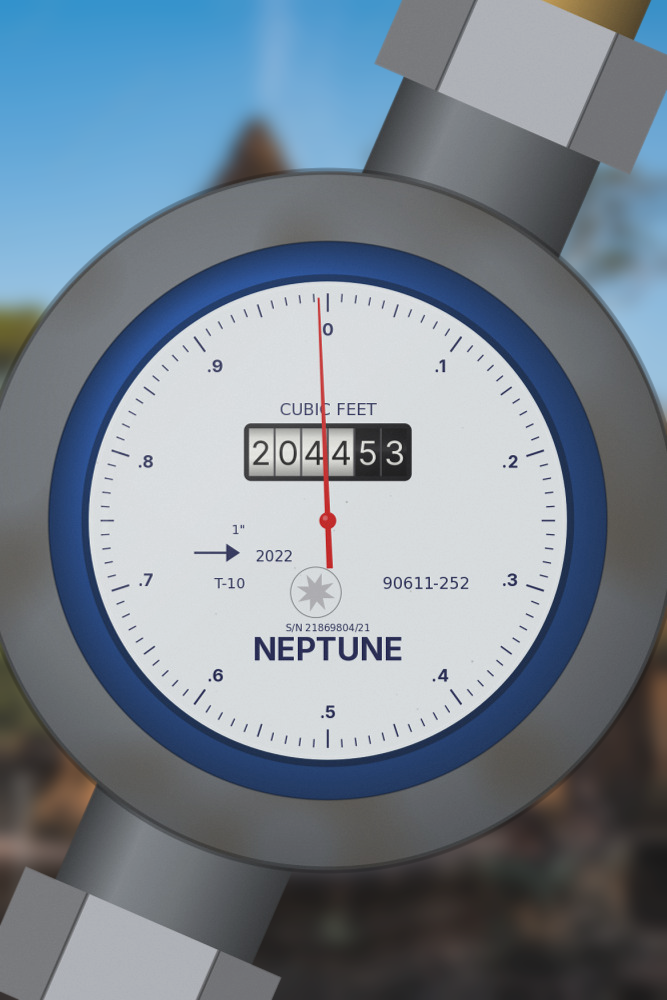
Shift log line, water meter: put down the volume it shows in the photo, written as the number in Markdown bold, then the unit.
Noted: **204452.99** ft³
